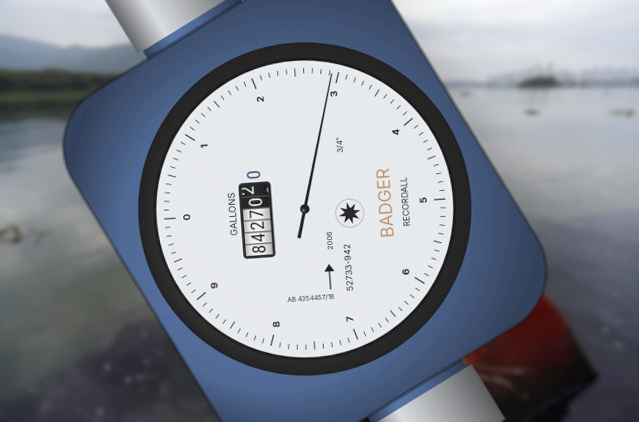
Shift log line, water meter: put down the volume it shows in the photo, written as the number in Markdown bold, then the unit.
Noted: **8427022.9** gal
